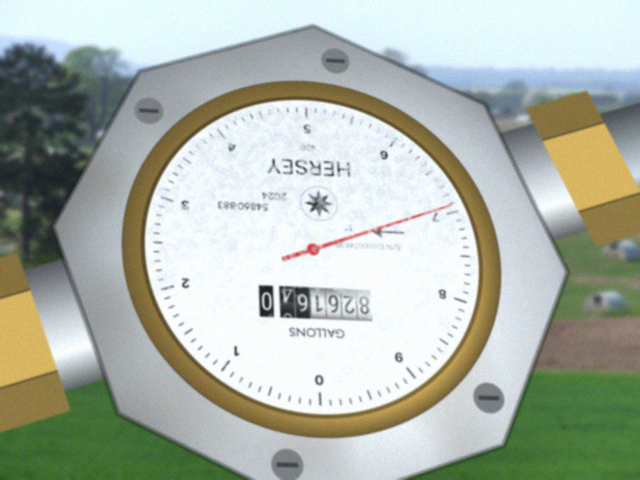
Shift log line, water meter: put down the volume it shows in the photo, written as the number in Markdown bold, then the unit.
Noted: **8261636.9** gal
